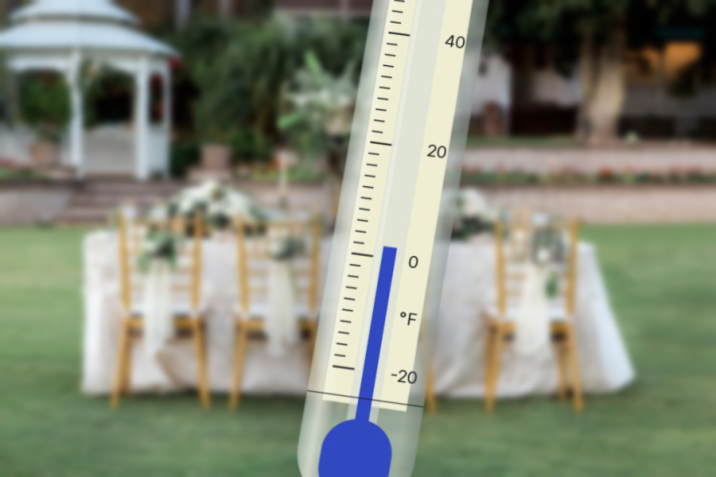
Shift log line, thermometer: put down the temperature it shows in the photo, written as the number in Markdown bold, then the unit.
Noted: **2** °F
